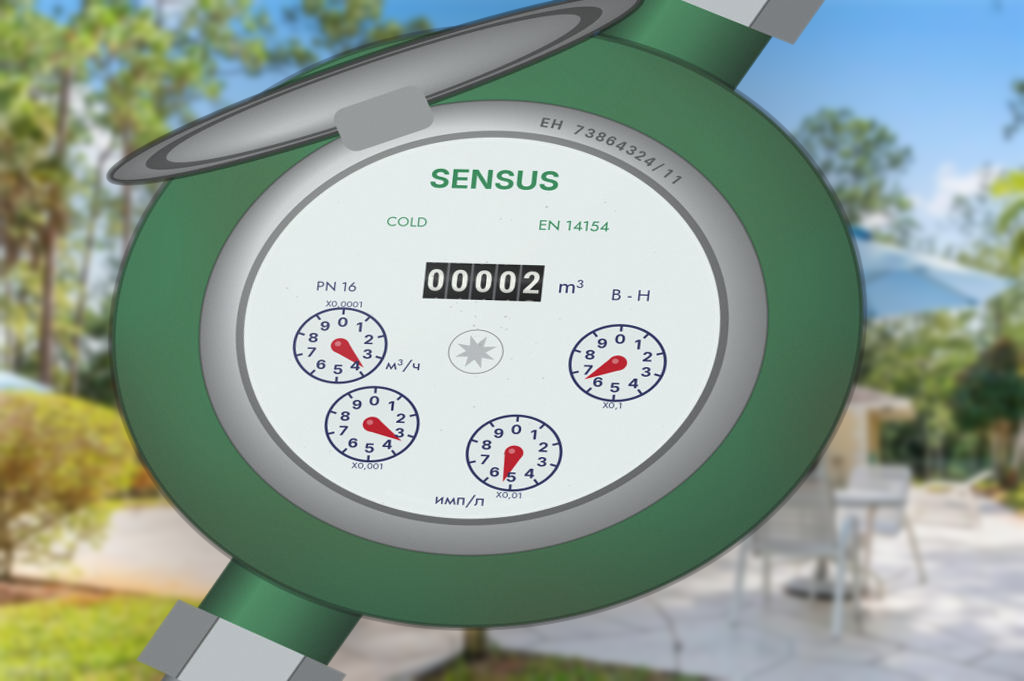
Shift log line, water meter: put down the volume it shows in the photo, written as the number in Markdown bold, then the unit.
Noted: **2.6533** m³
